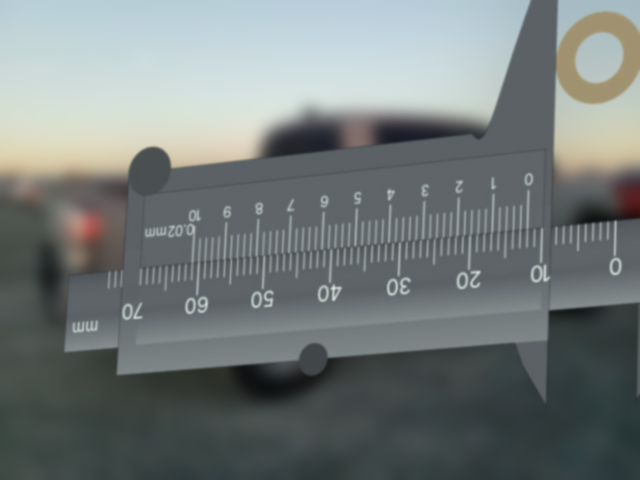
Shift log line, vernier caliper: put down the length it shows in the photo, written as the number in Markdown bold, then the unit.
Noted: **12.0** mm
